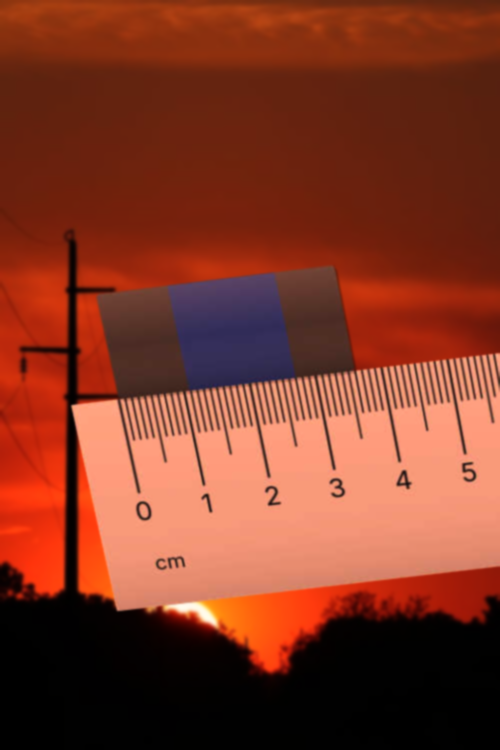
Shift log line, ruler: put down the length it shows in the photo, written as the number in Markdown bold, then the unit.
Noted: **3.6** cm
